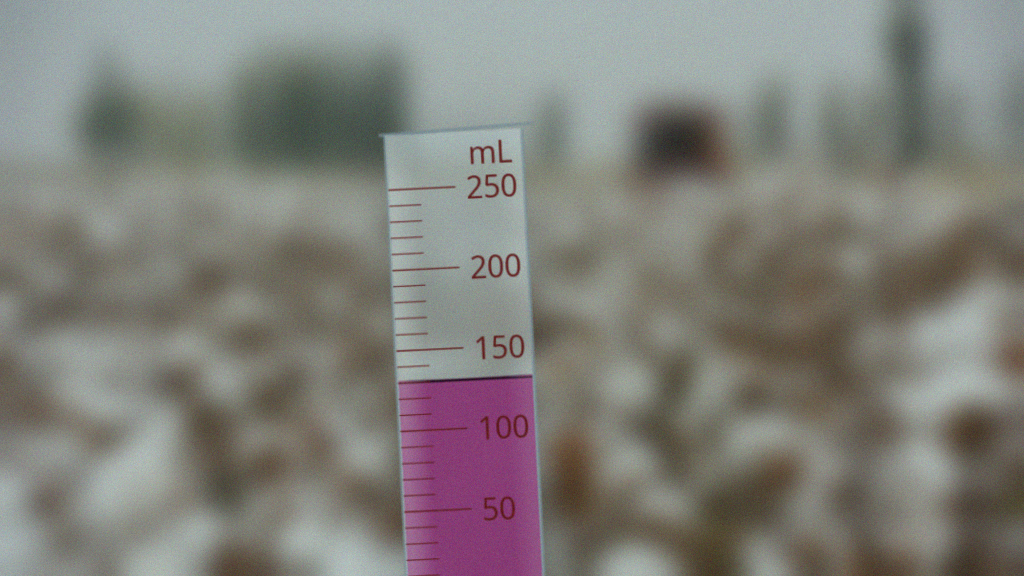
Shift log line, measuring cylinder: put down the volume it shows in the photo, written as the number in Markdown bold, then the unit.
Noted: **130** mL
